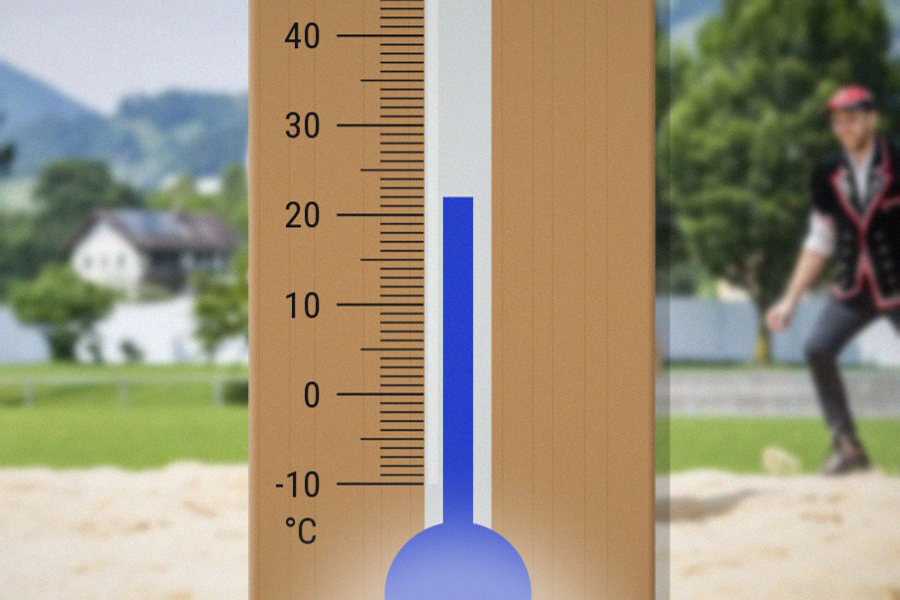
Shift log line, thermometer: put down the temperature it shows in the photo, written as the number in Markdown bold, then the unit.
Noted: **22** °C
